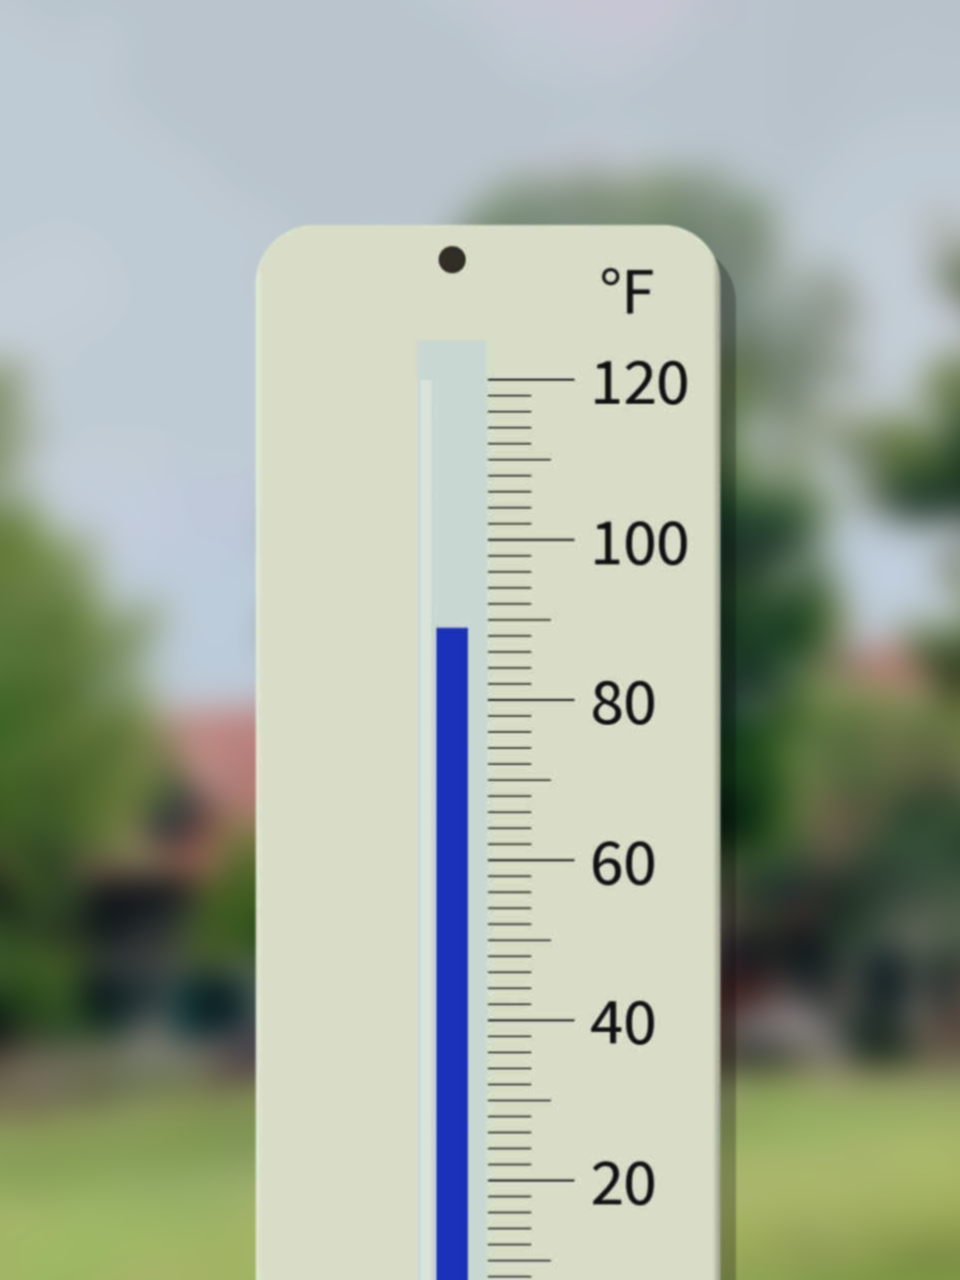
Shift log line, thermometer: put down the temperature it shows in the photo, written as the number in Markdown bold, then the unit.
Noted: **89** °F
